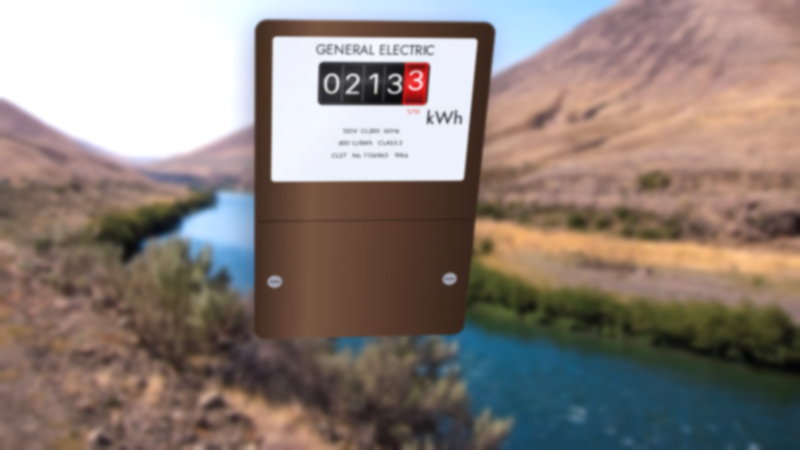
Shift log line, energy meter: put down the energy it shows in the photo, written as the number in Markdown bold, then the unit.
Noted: **213.3** kWh
